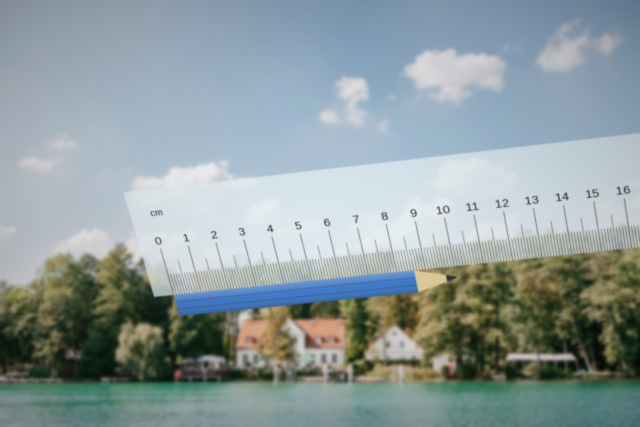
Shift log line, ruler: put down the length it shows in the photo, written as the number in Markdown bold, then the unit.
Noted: **10** cm
